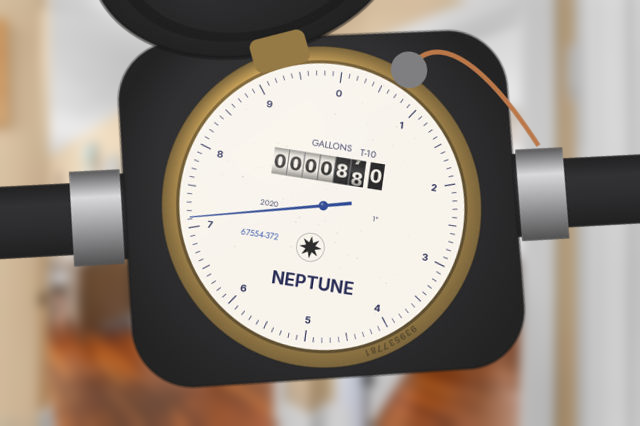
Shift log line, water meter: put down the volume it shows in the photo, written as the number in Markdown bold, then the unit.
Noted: **877.1** gal
